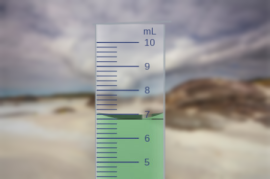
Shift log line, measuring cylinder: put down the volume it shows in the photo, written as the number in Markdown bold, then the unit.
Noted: **6.8** mL
